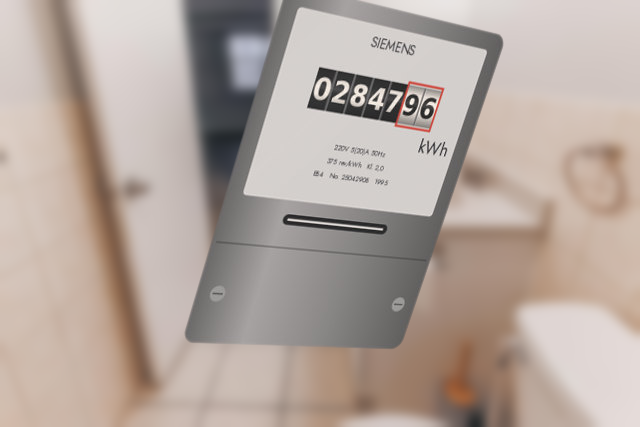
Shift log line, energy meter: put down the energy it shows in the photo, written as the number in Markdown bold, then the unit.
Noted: **2847.96** kWh
